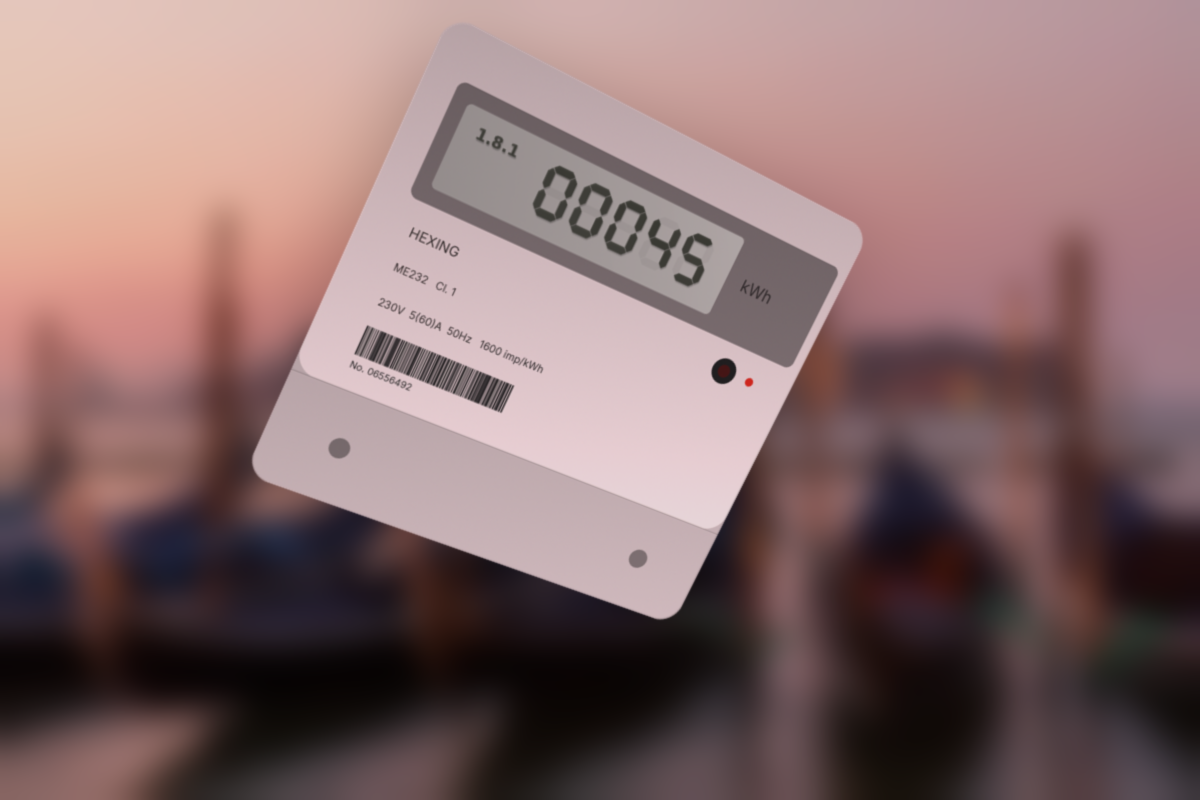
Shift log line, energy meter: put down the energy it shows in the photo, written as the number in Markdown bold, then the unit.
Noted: **45** kWh
